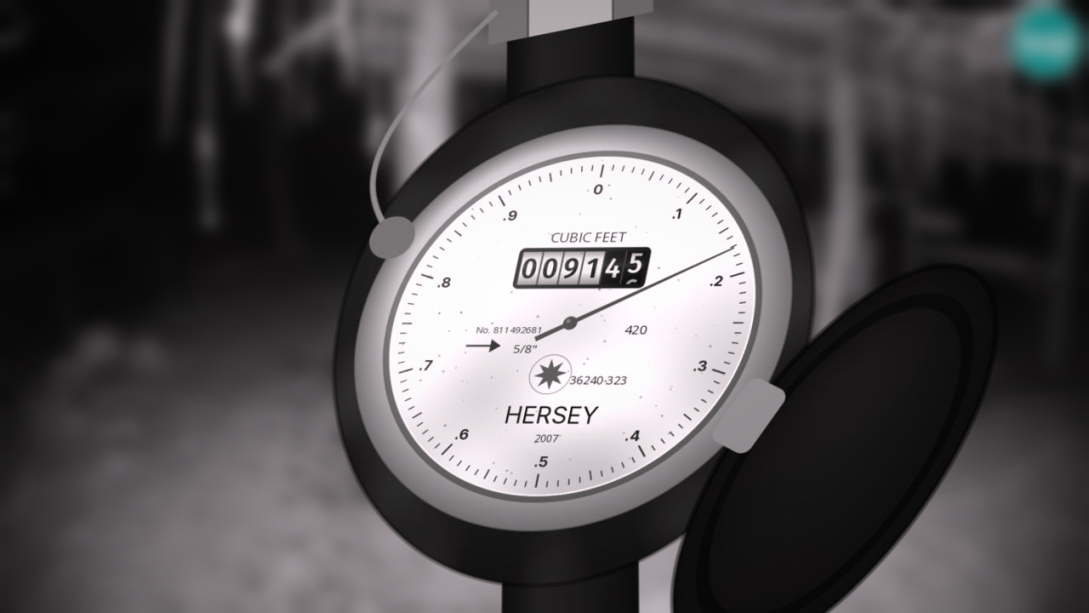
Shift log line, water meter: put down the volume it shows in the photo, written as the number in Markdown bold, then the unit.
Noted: **9145.17** ft³
